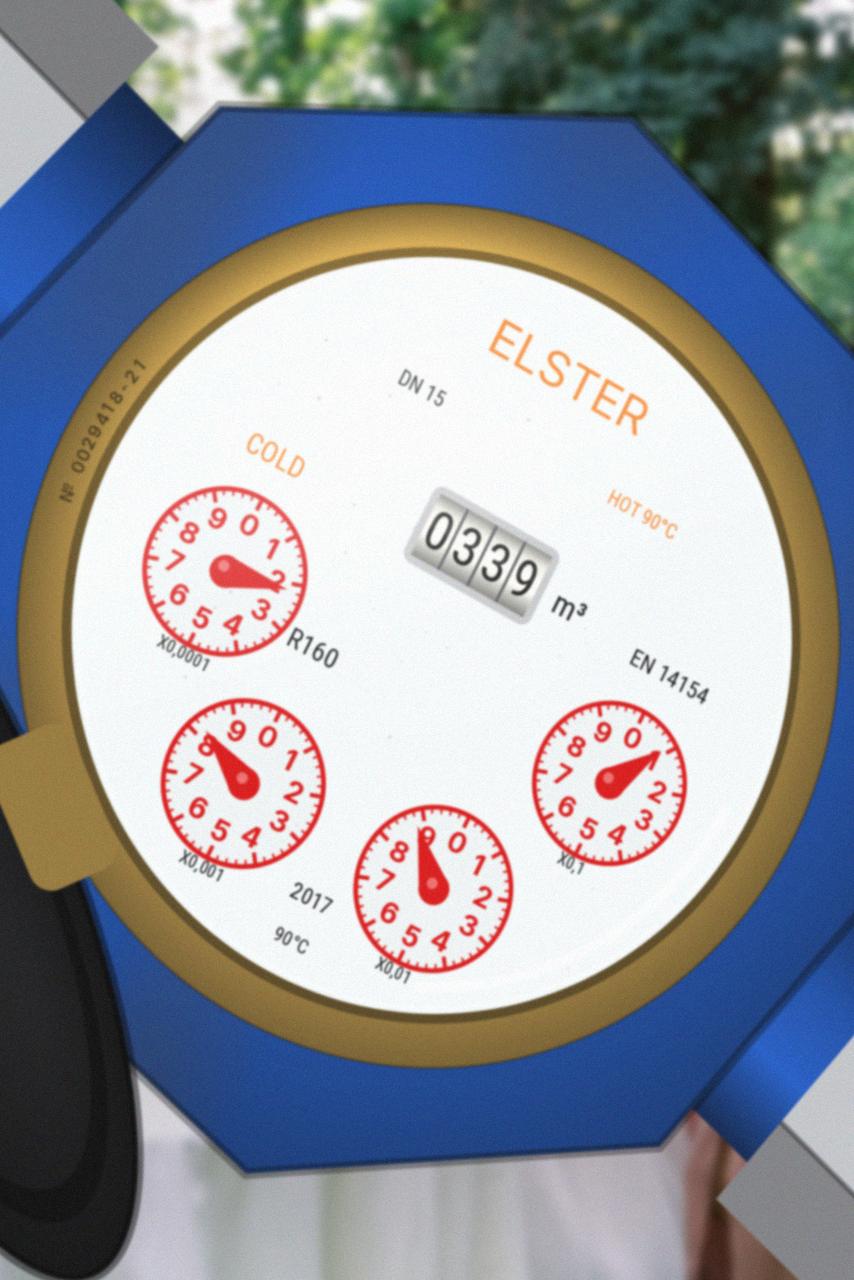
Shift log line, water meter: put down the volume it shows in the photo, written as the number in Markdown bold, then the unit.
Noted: **339.0882** m³
